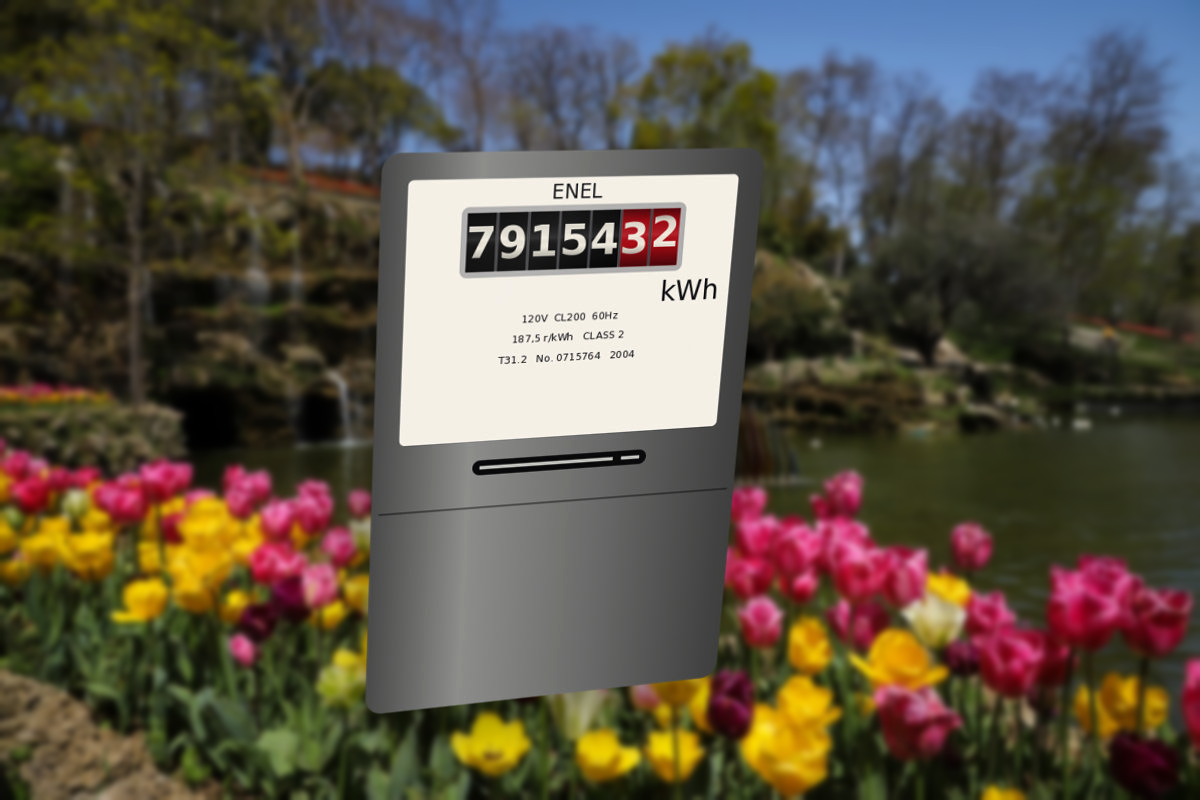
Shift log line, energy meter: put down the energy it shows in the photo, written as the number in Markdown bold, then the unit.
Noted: **79154.32** kWh
